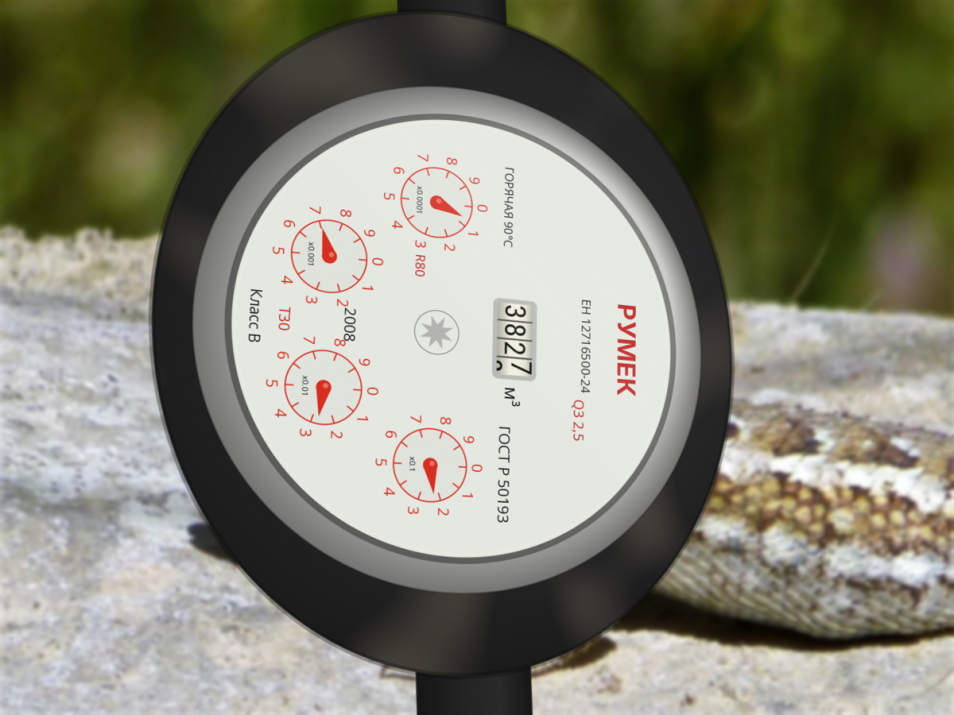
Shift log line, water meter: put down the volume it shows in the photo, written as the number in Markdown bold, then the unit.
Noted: **3827.2270** m³
